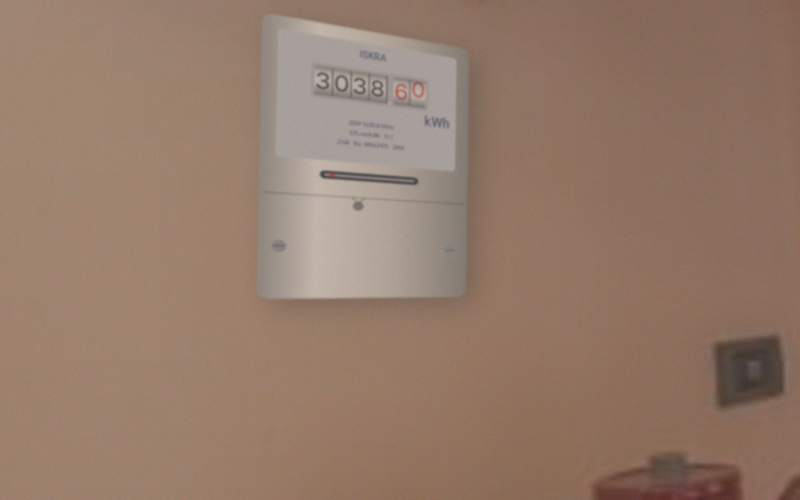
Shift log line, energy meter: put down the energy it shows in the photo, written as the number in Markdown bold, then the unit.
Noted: **3038.60** kWh
